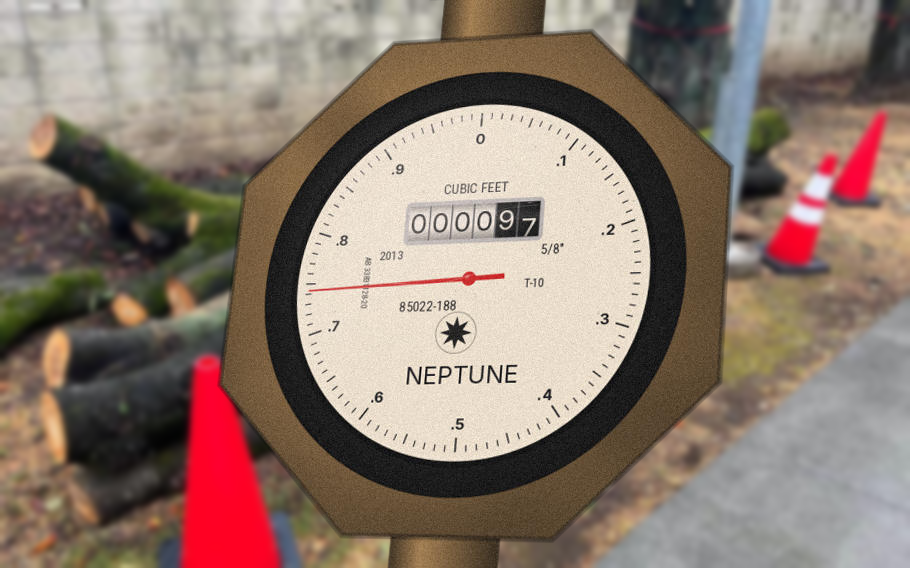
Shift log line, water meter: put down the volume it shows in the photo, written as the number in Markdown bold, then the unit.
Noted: **96.74** ft³
